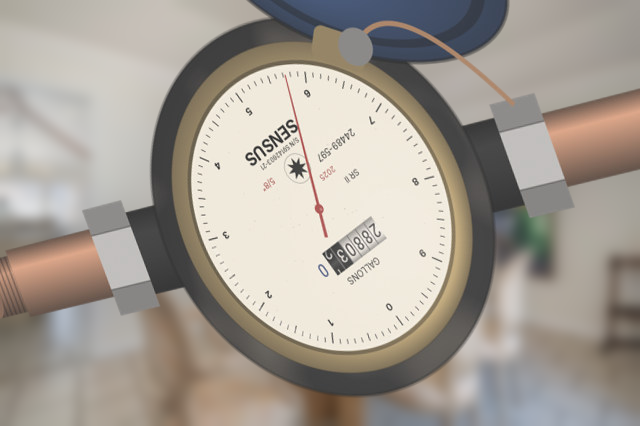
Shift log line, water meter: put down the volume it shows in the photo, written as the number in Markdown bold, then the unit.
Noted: **2880315.7** gal
